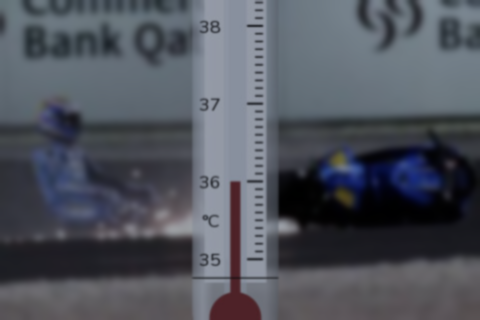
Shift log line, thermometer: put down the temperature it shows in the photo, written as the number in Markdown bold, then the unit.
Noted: **36** °C
